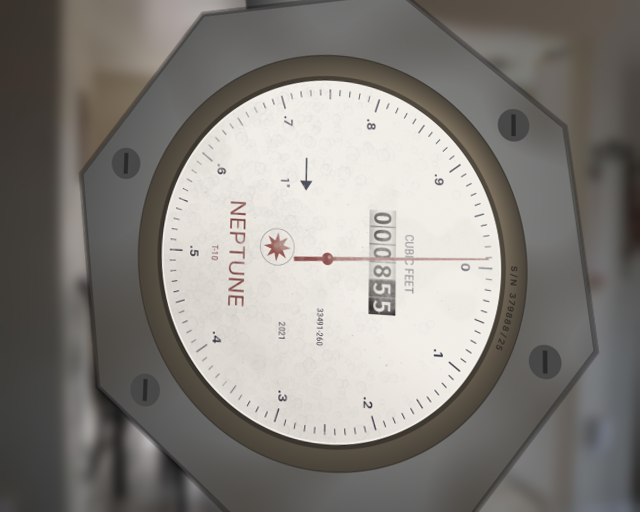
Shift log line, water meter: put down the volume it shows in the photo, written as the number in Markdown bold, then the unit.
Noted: **854.99** ft³
